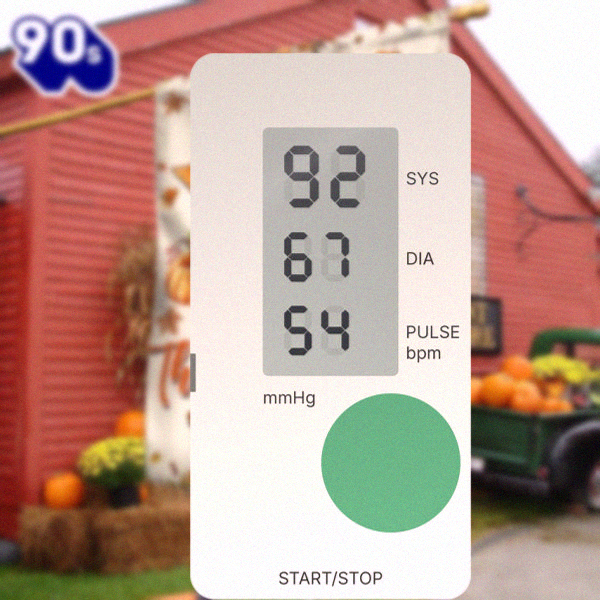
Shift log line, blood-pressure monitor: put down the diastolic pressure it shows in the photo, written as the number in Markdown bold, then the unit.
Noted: **67** mmHg
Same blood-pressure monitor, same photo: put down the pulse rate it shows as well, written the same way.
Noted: **54** bpm
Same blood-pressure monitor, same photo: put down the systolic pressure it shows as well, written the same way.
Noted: **92** mmHg
